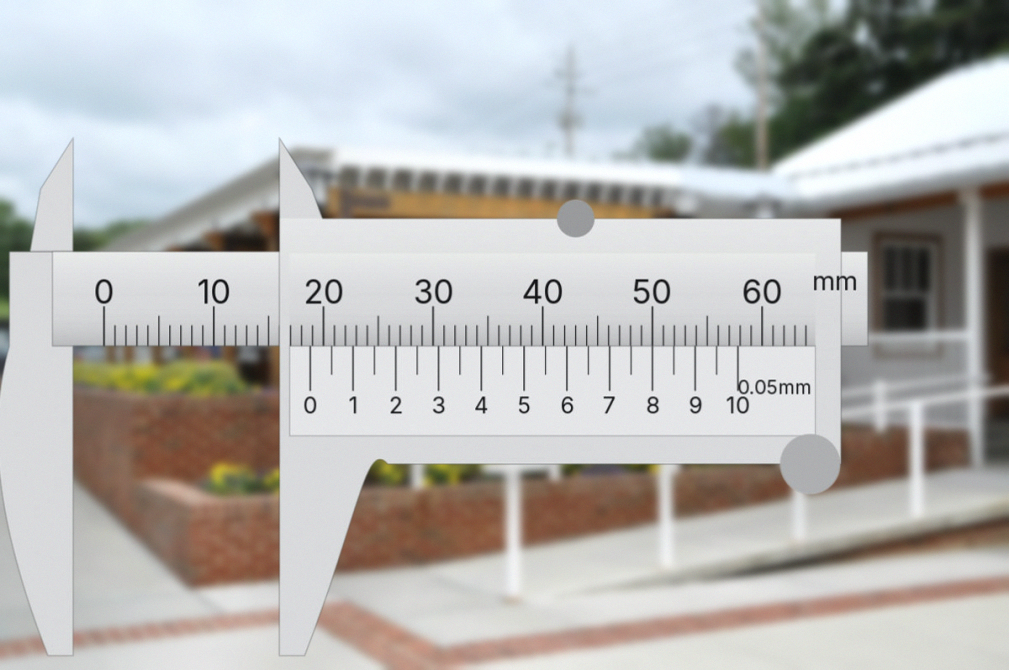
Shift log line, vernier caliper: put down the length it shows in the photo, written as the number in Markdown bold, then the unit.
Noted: **18.8** mm
